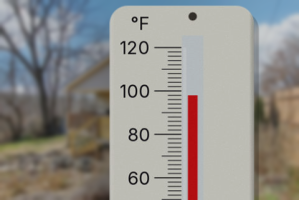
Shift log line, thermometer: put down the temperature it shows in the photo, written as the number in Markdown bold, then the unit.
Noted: **98** °F
